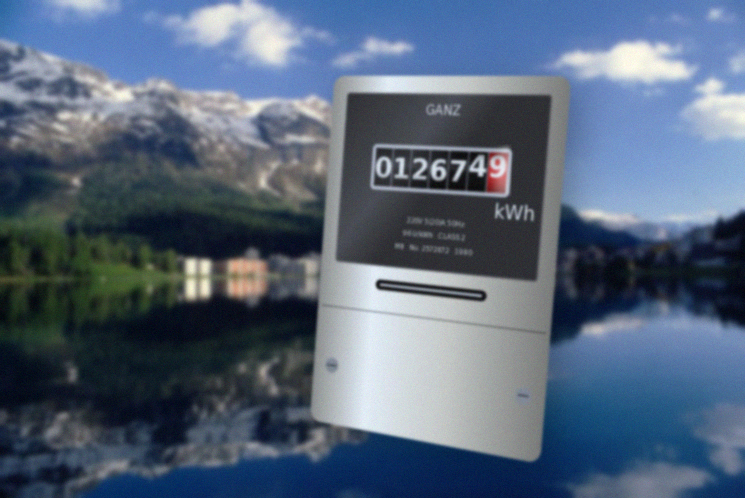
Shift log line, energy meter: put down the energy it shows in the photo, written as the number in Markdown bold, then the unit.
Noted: **12674.9** kWh
